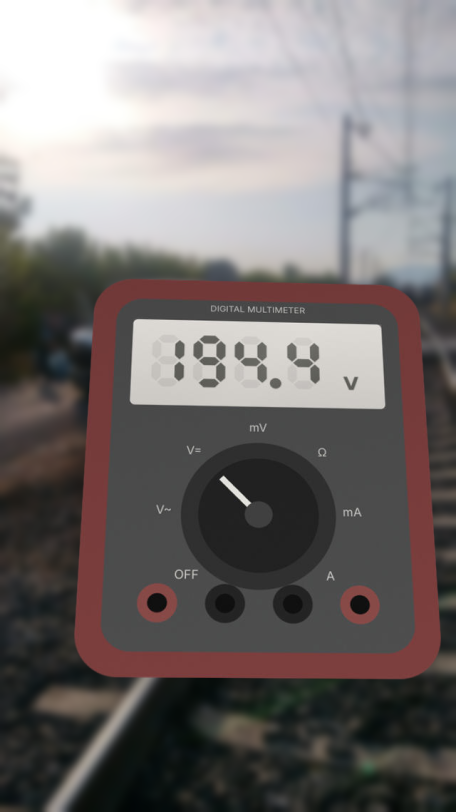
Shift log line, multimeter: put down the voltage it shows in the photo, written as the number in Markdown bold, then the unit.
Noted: **194.4** V
